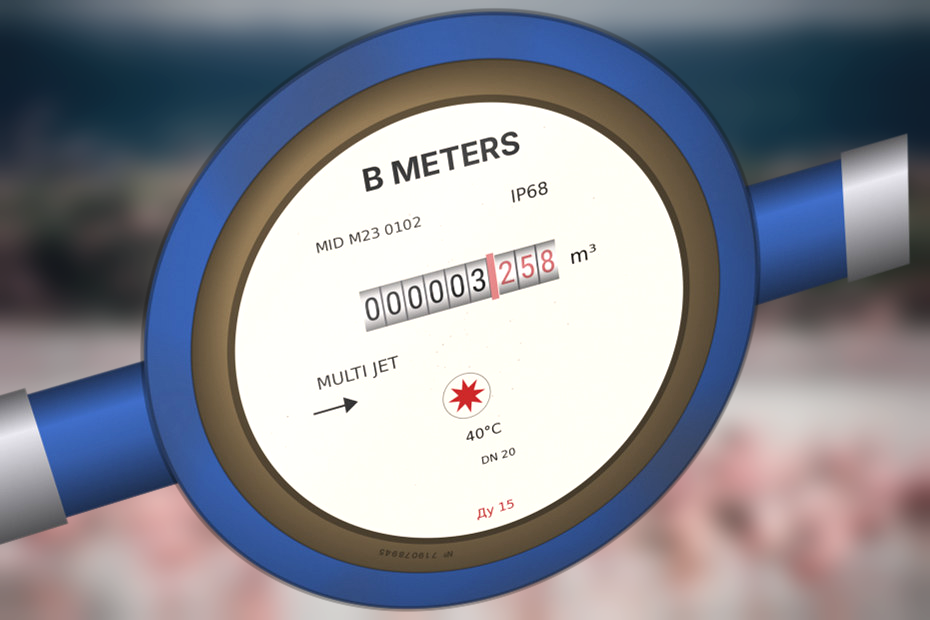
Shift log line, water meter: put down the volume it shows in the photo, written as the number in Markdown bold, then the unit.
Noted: **3.258** m³
